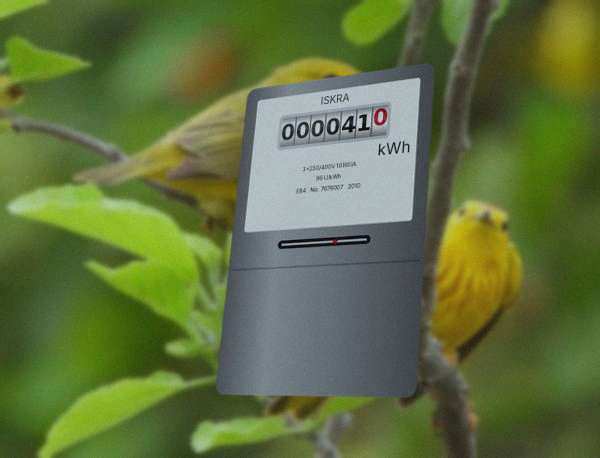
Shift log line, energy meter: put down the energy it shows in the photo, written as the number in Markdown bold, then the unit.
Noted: **41.0** kWh
